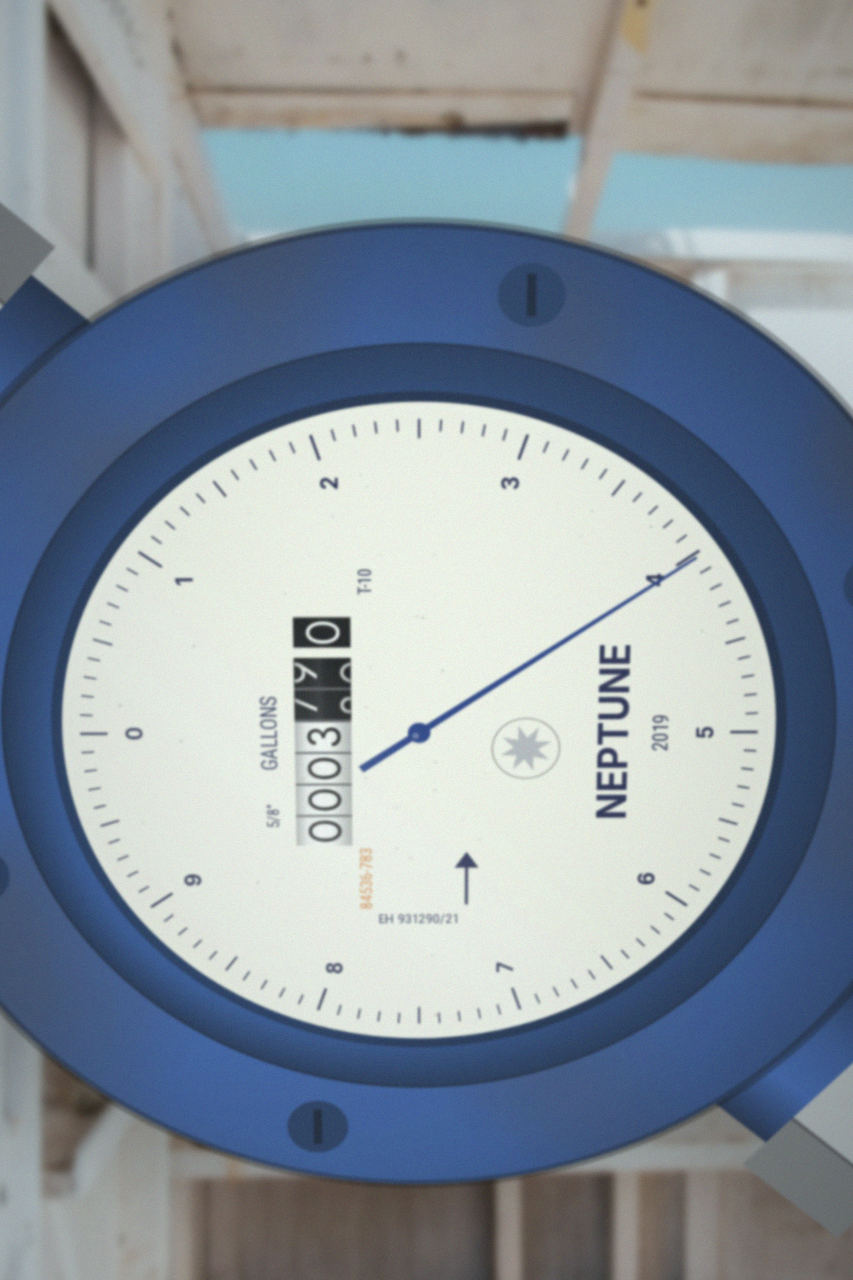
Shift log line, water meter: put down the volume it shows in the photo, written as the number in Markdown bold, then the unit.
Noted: **3794.0** gal
